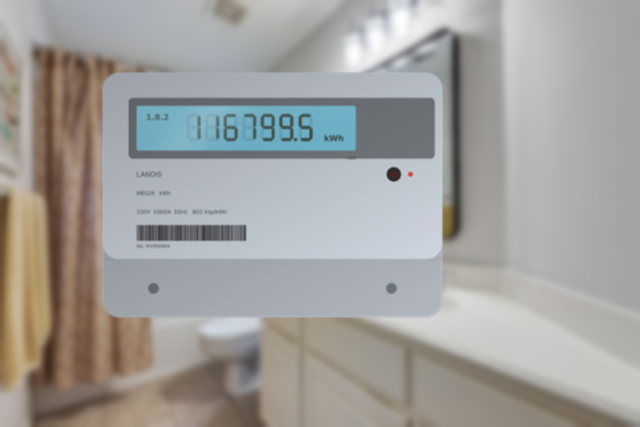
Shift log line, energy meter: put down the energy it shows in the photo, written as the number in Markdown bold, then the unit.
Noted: **116799.5** kWh
